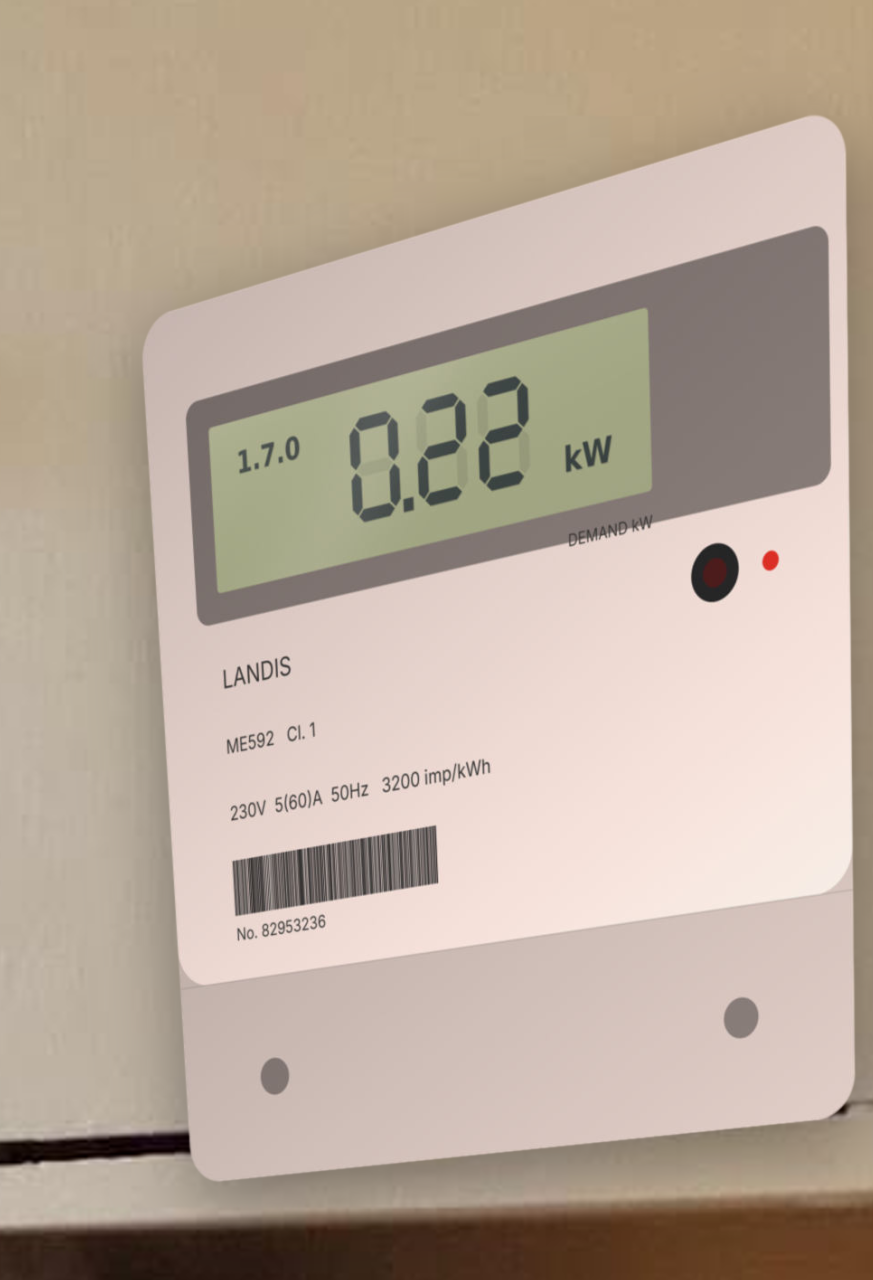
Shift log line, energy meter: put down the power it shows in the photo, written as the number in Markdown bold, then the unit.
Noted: **0.22** kW
